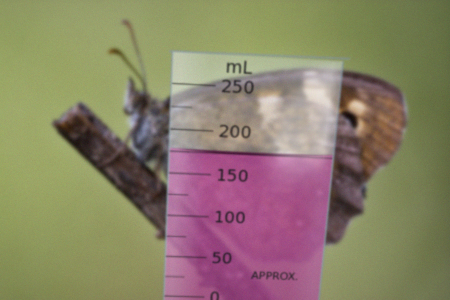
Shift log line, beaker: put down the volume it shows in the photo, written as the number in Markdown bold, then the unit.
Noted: **175** mL
